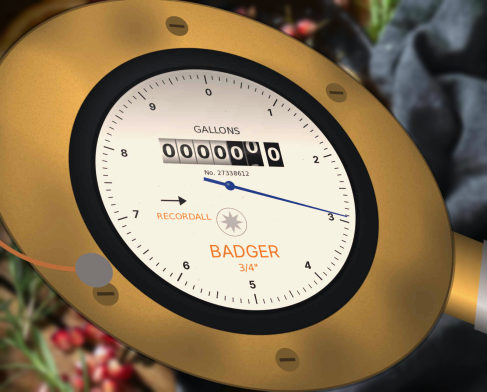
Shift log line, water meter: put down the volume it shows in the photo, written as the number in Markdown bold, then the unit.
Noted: **2.9** gal
